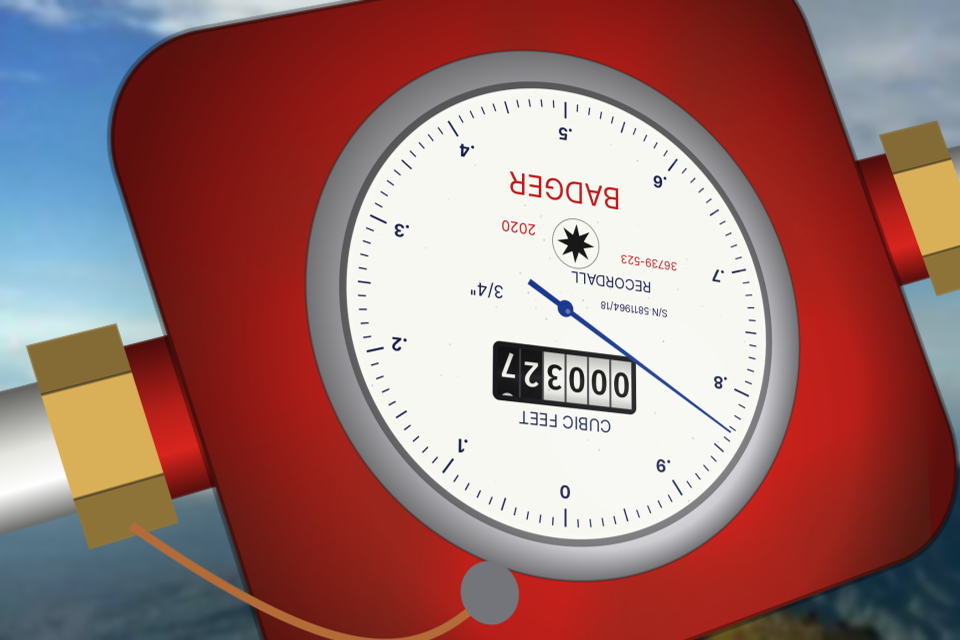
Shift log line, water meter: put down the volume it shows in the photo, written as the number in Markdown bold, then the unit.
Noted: **326.83** ft³
